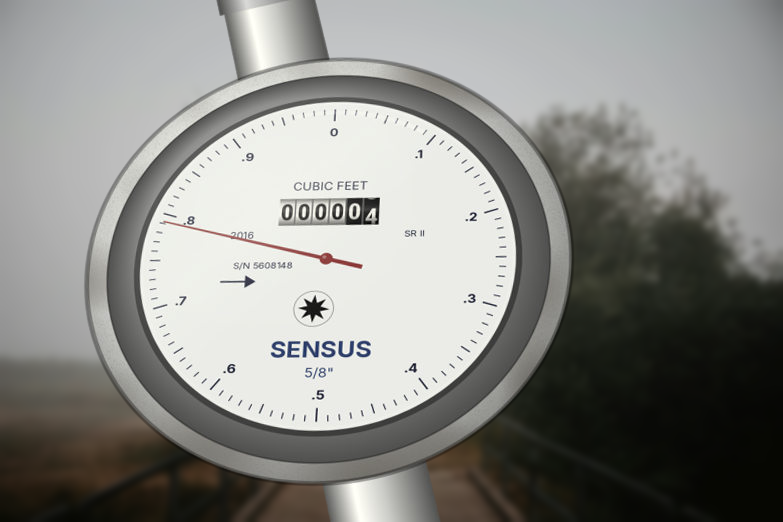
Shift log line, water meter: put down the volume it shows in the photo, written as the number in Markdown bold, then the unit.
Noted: **3.79** ft³
